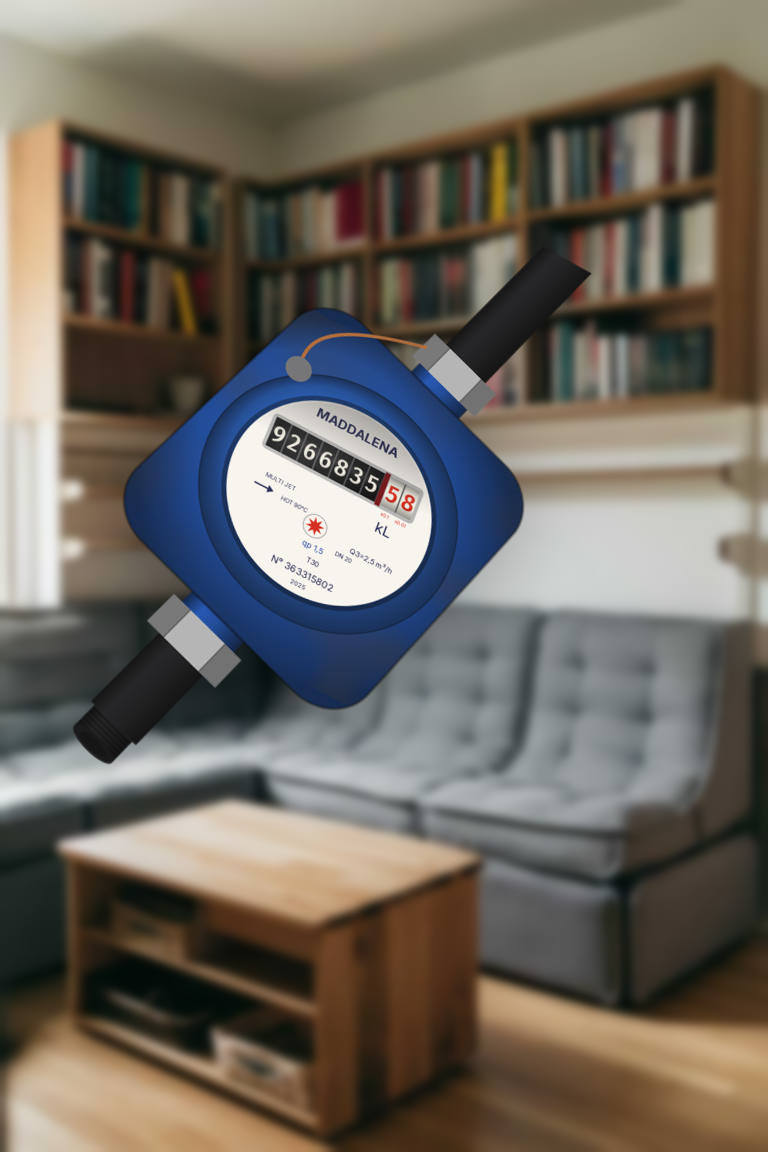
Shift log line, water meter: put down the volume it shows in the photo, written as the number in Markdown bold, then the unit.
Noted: **9266835.58** kL
